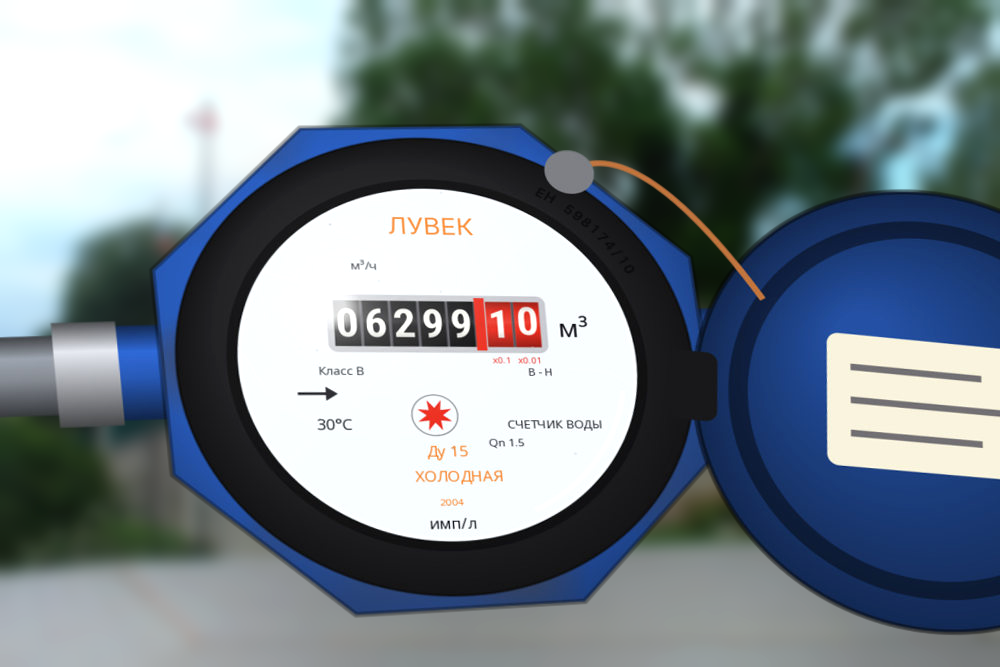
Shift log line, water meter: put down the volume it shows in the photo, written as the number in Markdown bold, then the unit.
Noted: **6299.10** m³
